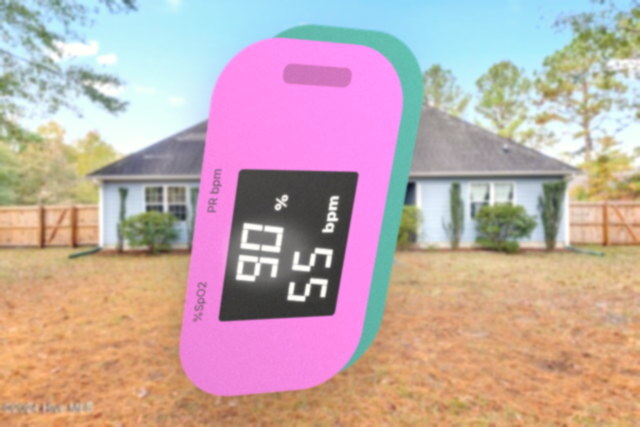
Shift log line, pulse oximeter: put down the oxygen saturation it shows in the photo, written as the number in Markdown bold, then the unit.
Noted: **90** %
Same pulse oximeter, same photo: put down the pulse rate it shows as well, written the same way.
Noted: **55** bpm
